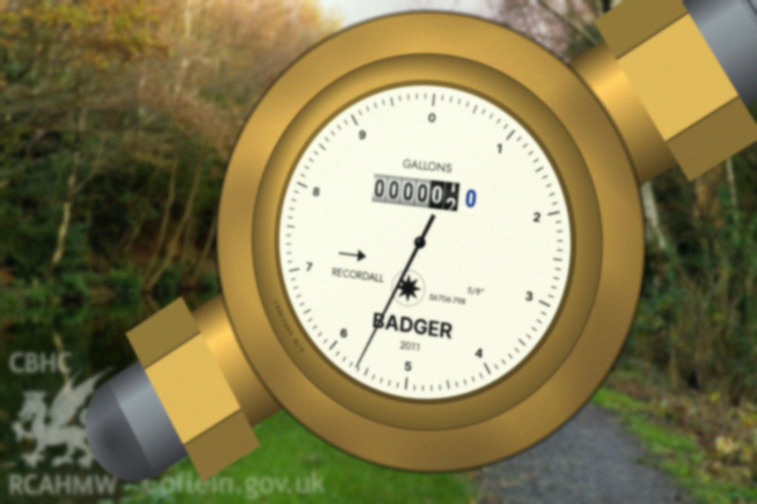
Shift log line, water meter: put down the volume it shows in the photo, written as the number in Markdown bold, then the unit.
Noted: **15.6** gal
